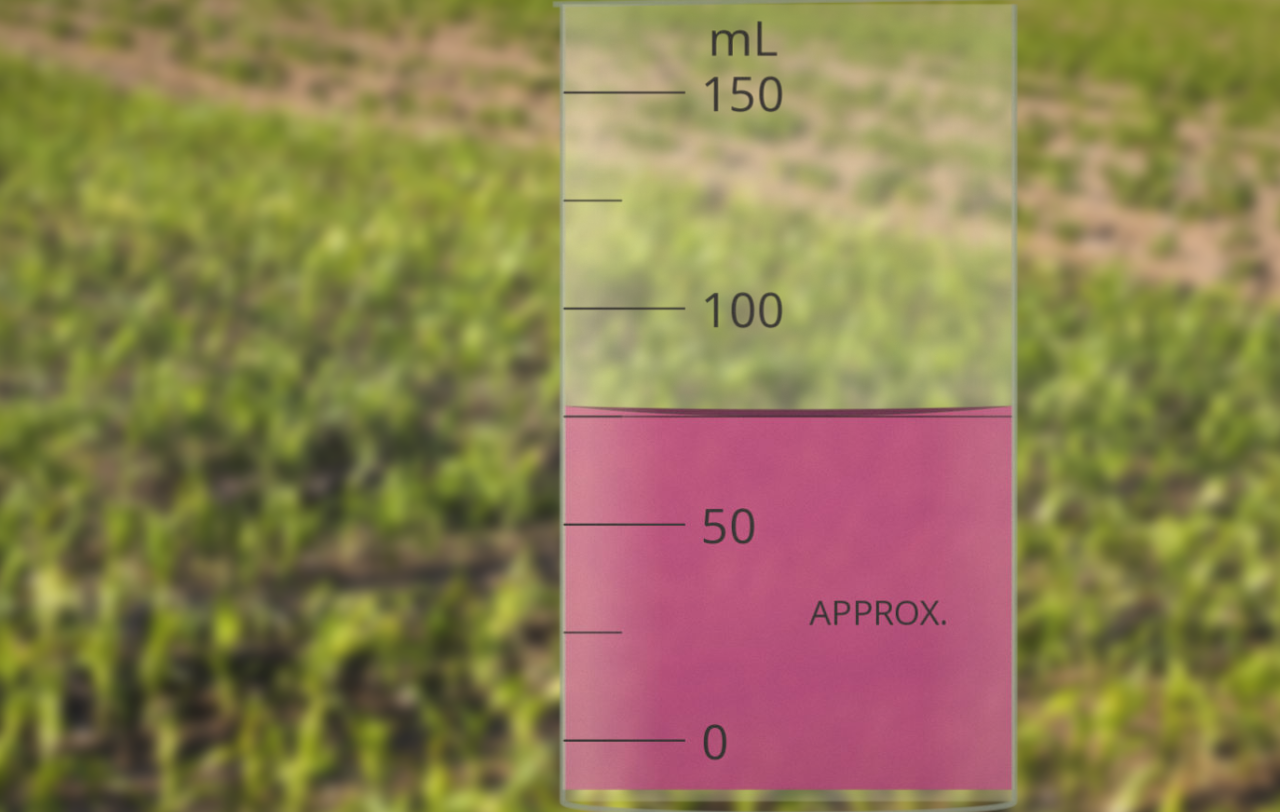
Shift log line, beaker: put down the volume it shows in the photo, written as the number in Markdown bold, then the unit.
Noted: **75** mL
